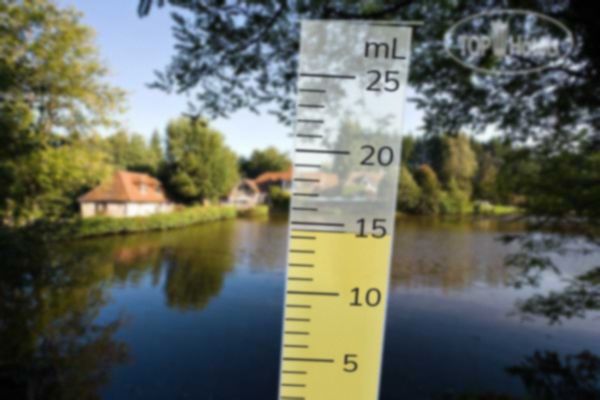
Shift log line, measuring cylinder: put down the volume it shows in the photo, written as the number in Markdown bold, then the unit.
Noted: **14.5** mL
